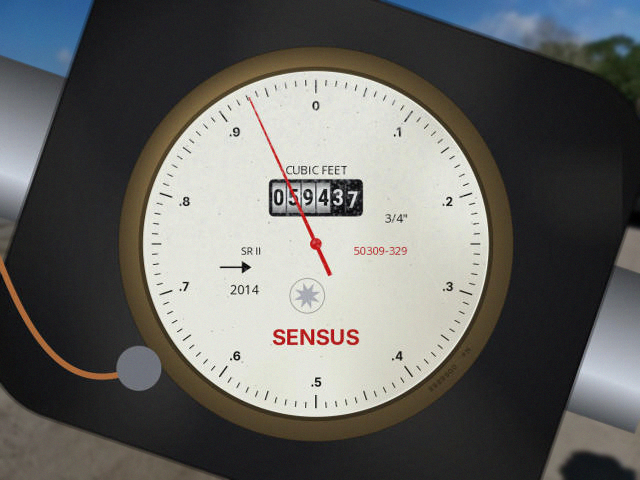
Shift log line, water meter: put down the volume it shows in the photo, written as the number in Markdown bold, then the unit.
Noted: **59436.93** ft³
